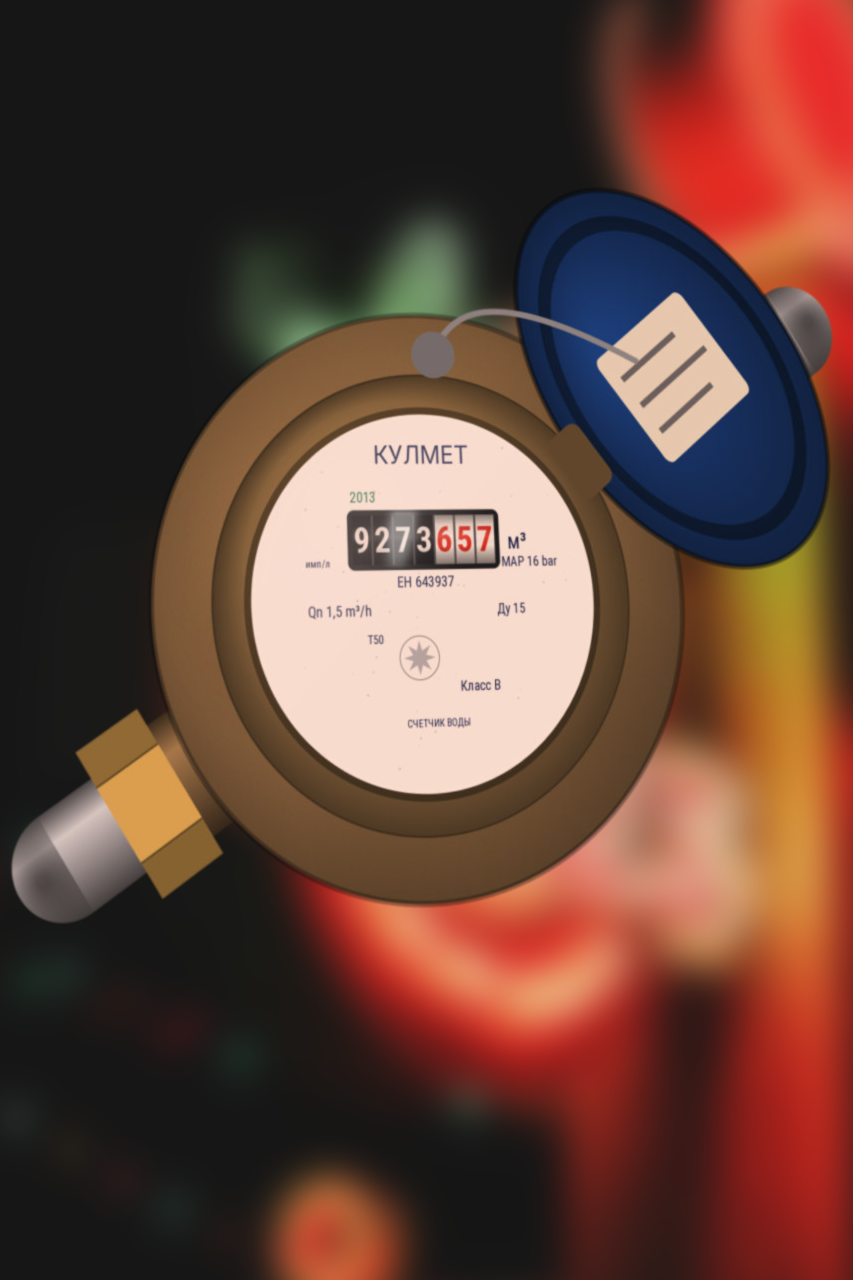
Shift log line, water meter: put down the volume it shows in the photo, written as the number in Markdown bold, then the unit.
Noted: **9273.657** m³
